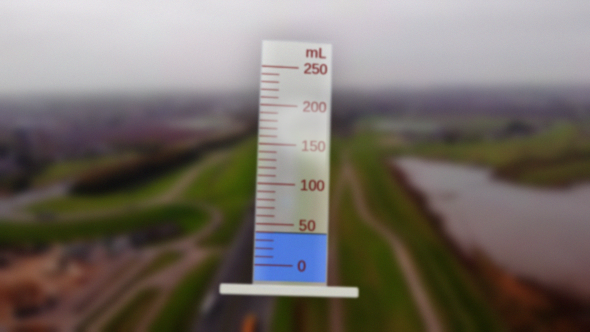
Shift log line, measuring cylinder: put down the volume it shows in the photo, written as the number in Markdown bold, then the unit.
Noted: **40** mL
